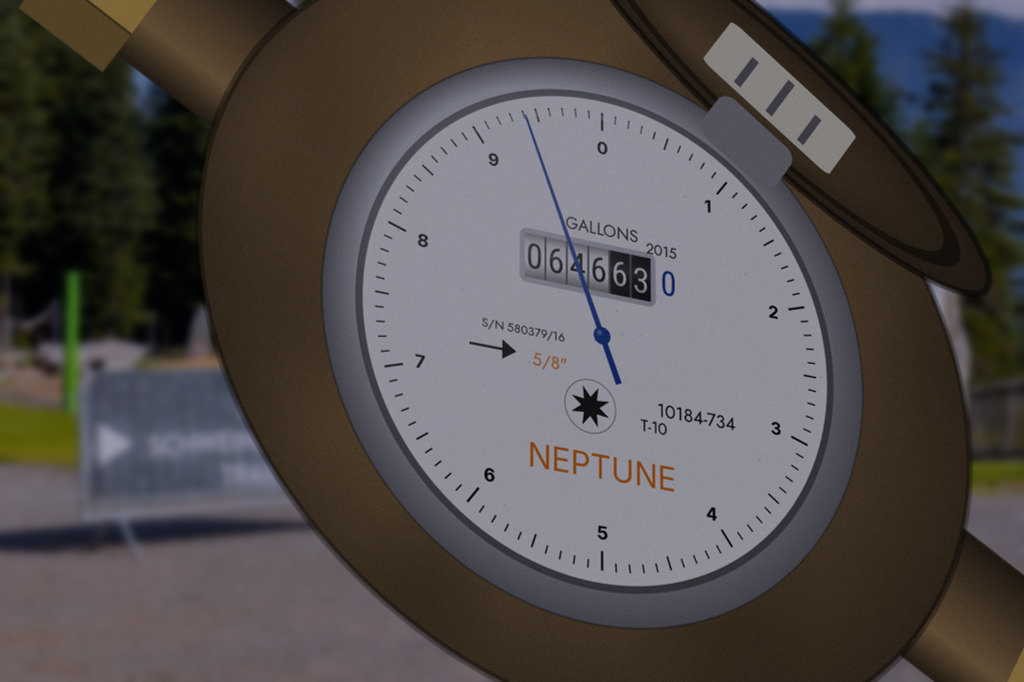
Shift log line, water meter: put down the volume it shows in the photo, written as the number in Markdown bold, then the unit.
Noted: **646629.4** gal
